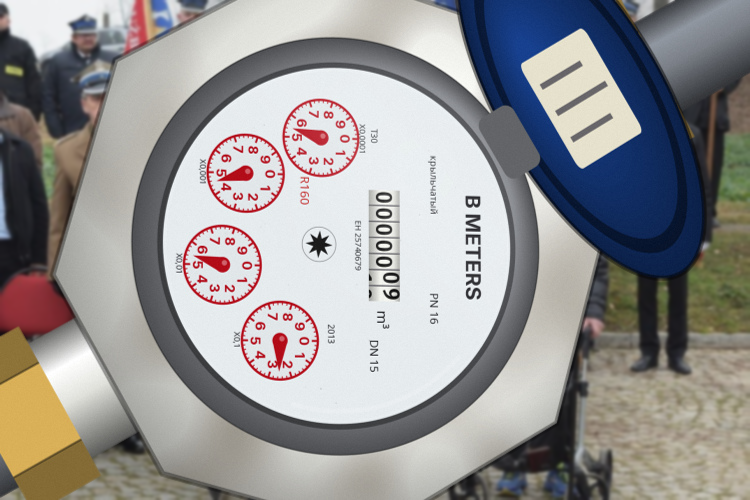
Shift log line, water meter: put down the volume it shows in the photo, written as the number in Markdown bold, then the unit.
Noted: **9.2545** m³
